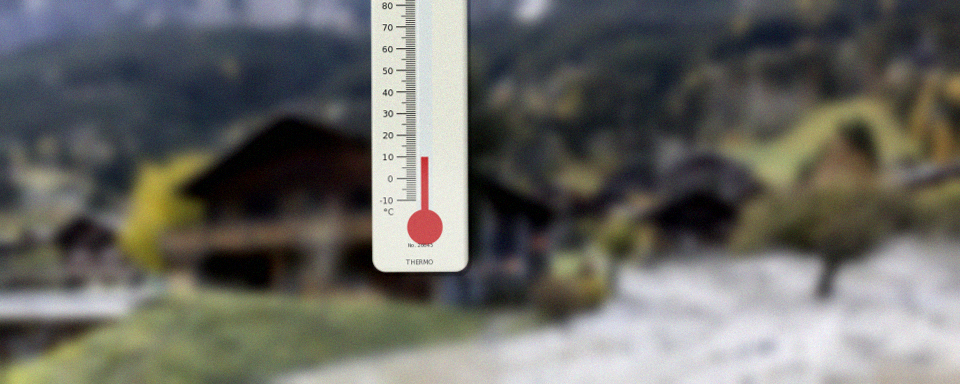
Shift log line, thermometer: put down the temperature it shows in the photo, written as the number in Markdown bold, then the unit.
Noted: **10** °C
